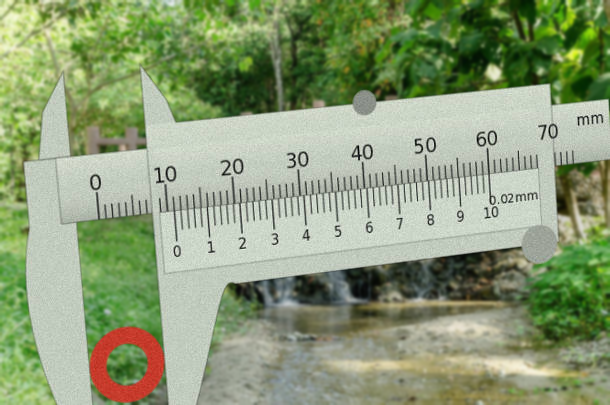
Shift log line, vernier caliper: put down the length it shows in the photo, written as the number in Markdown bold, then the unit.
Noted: **11.0** mm
